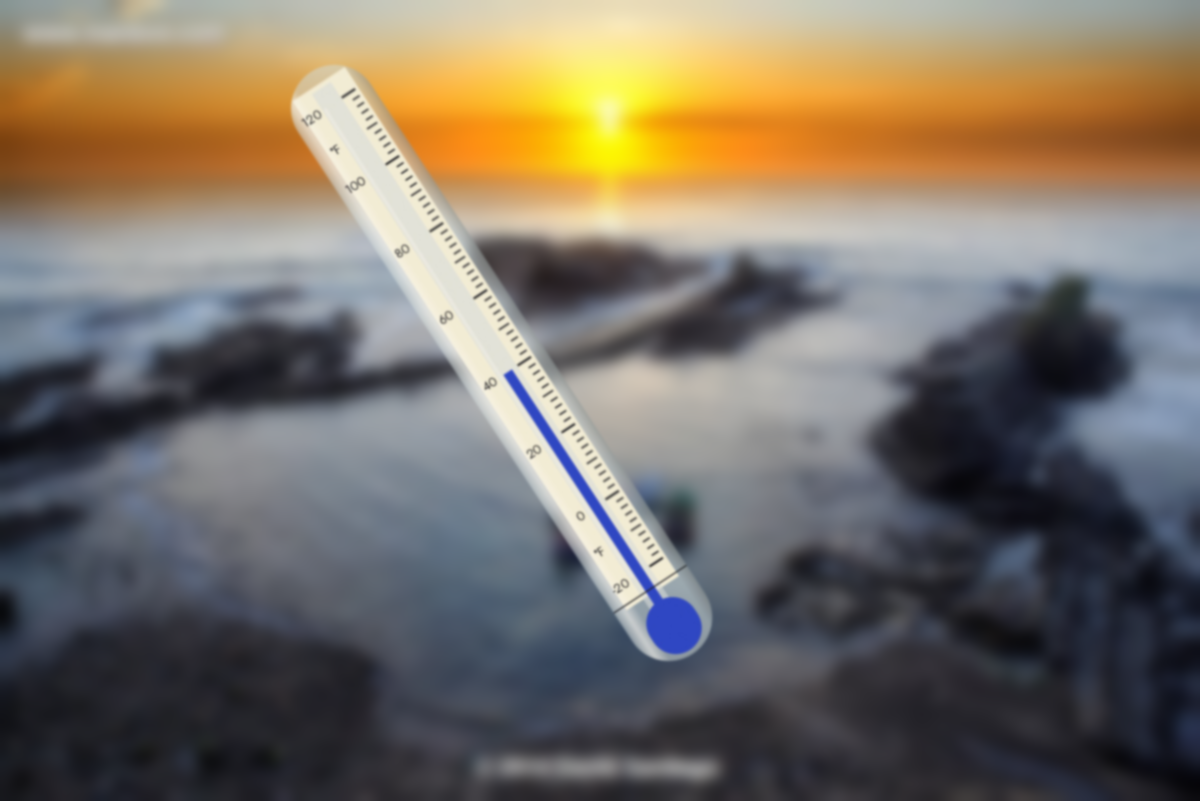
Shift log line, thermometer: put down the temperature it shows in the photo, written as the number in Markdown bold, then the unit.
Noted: **40** °F
